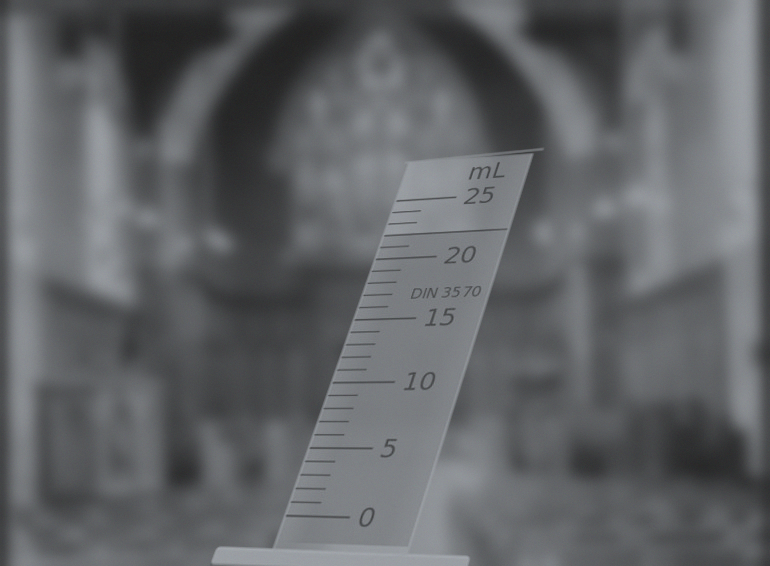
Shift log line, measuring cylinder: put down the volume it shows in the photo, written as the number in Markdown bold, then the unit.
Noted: **22** mL
